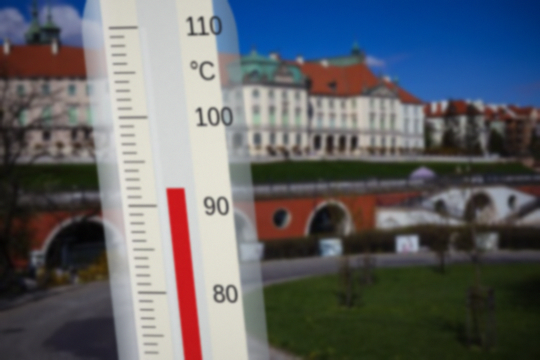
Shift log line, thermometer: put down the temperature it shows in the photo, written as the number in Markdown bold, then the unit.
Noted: **92** °C
